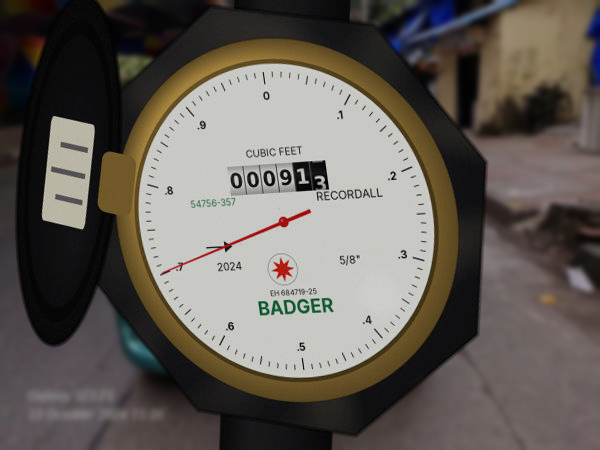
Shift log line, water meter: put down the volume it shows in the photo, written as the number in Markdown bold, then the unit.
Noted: **912.70** ft³
